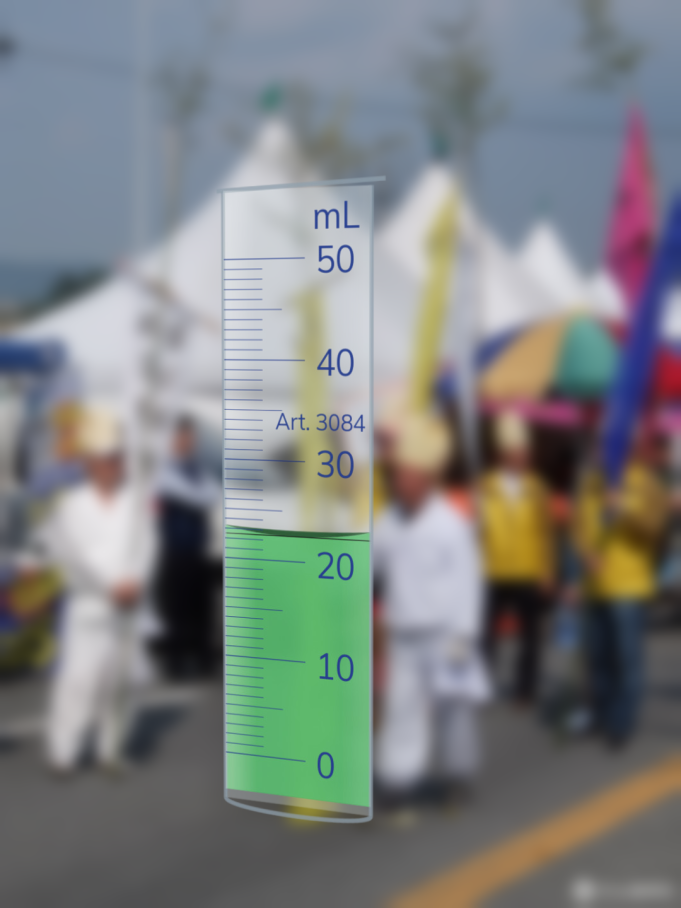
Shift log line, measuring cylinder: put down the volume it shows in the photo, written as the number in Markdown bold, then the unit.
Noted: **22.5** mL
